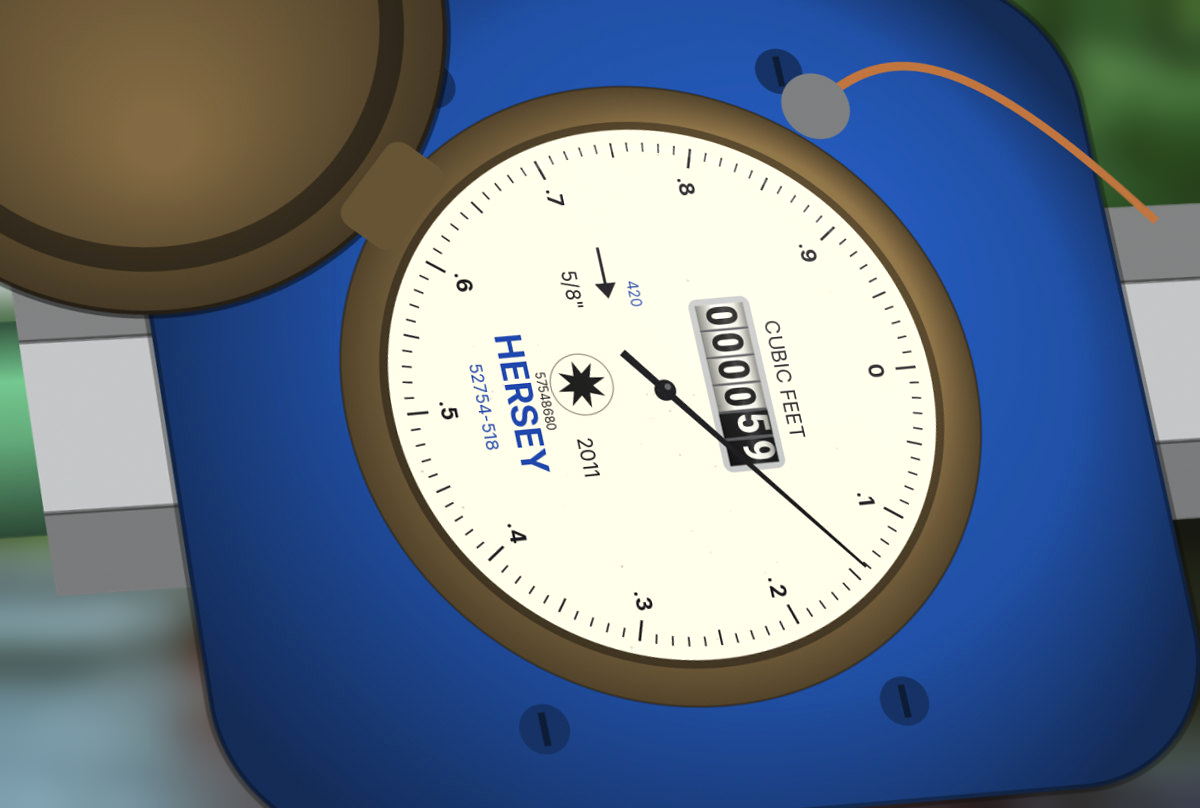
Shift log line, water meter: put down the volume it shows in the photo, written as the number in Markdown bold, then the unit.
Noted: **59.14** ft³
